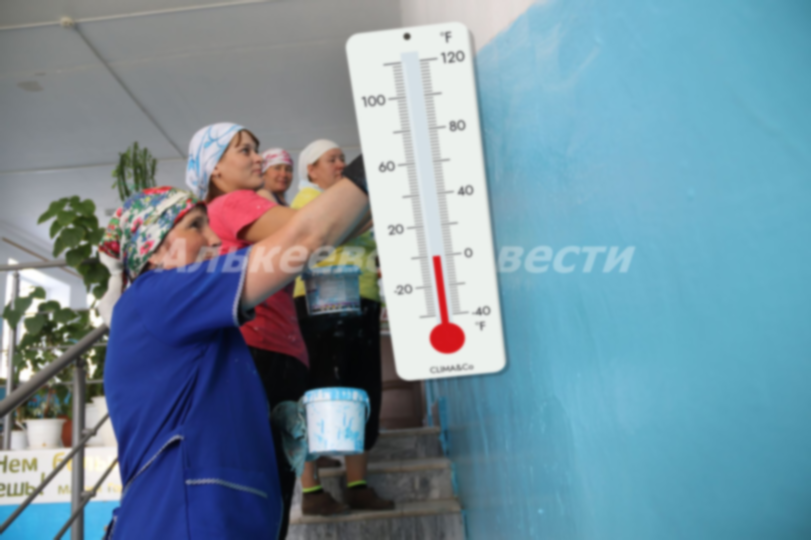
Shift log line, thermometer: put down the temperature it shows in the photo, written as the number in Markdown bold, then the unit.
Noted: **0** °F
